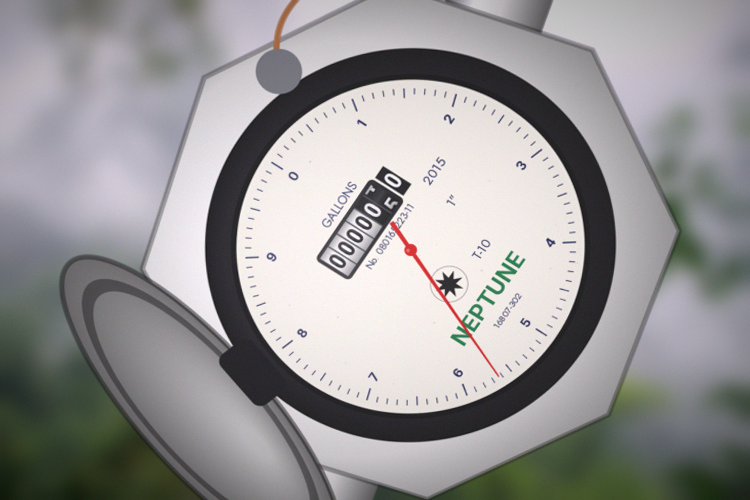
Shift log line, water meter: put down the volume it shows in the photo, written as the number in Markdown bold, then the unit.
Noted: **45.6** gal
